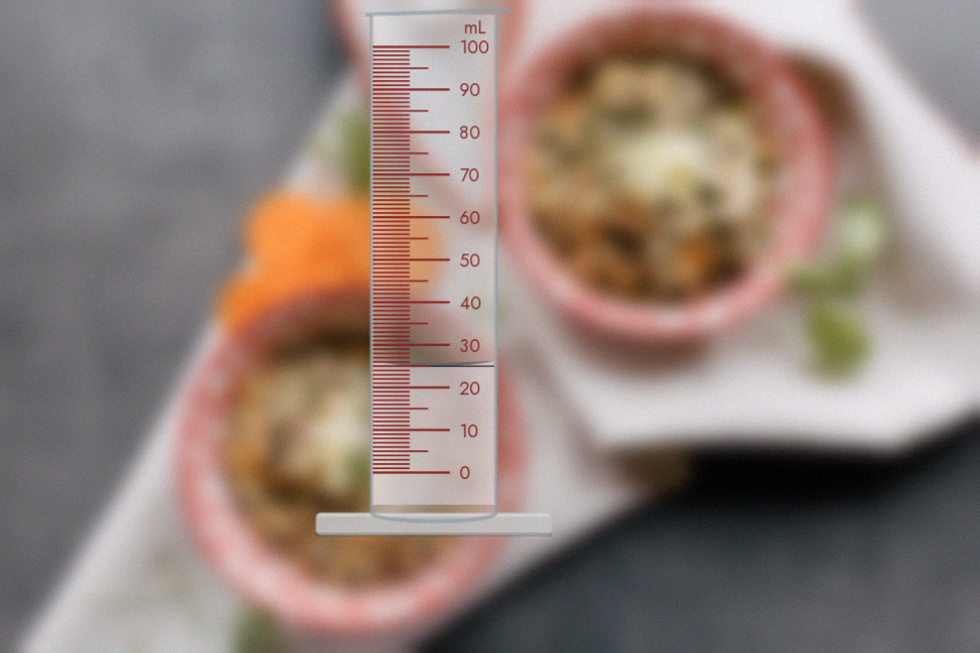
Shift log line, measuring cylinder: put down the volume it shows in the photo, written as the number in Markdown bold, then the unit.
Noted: **25** mL
